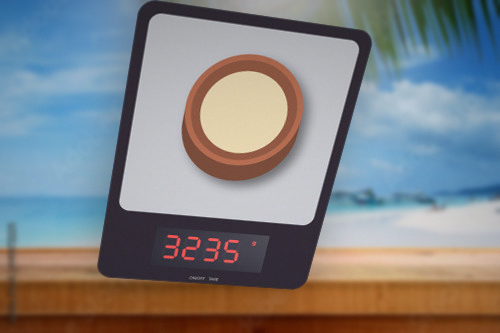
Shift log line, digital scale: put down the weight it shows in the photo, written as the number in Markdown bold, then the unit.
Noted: **3235** g
